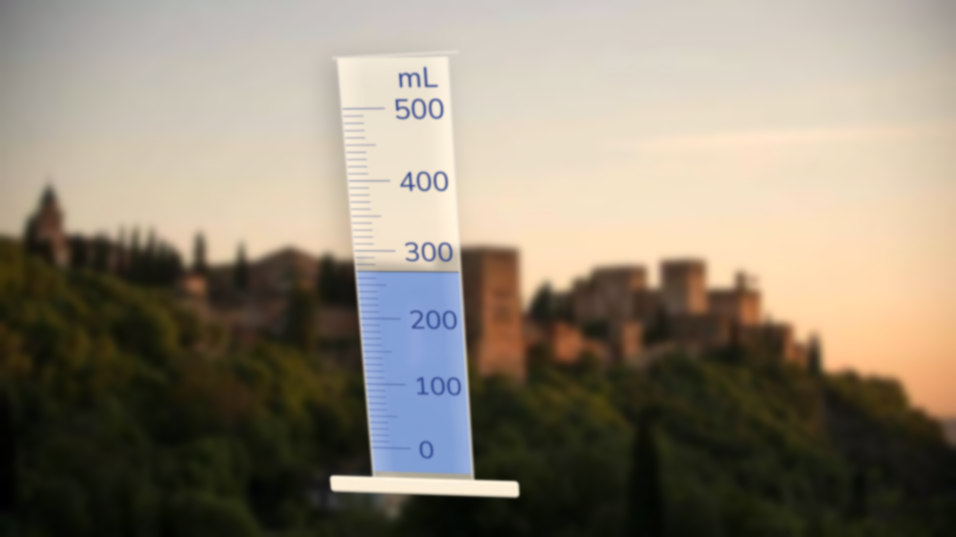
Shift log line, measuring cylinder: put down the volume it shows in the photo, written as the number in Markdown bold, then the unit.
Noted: **270** mL
